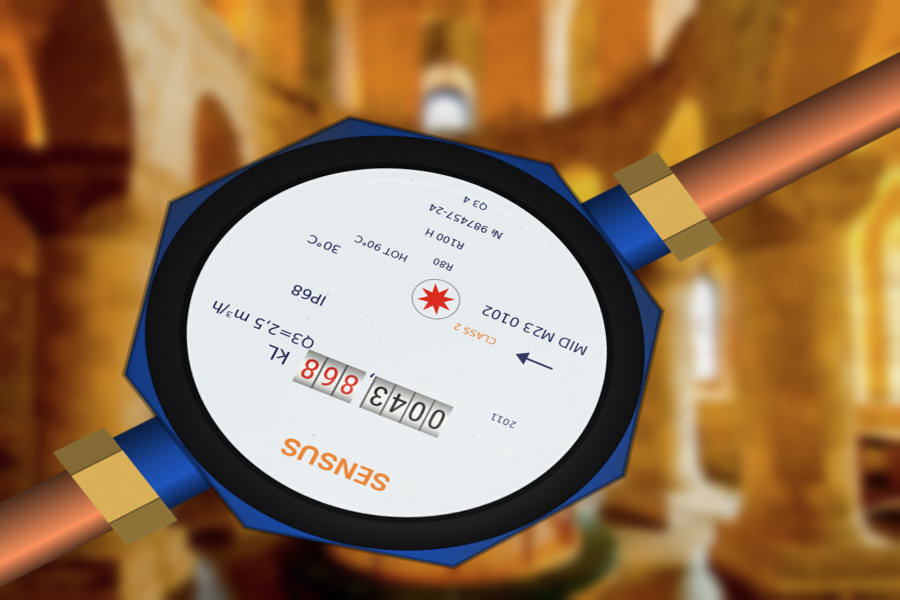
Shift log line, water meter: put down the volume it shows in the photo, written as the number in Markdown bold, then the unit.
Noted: **43.868** kL
